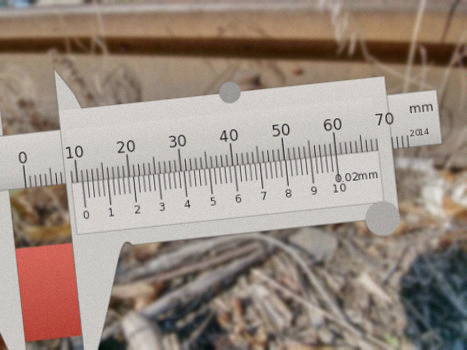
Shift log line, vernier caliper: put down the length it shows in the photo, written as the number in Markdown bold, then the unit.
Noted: **11.0** mm
